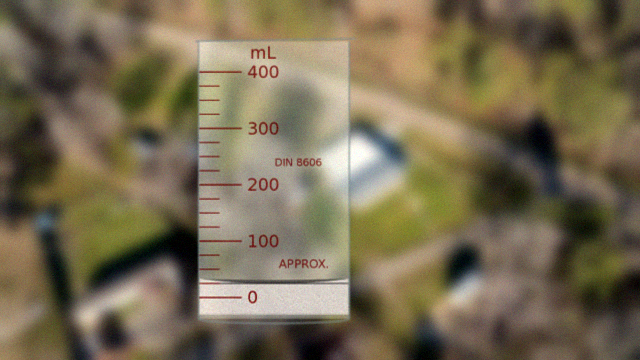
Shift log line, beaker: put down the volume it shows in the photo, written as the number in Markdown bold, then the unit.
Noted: **25** mL
